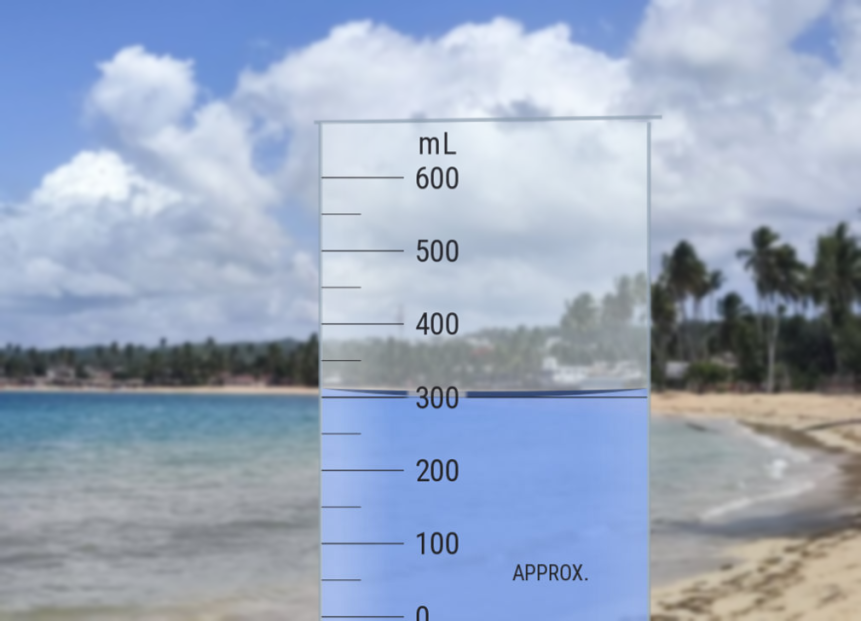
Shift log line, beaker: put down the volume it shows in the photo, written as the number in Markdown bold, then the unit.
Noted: **300** mL
